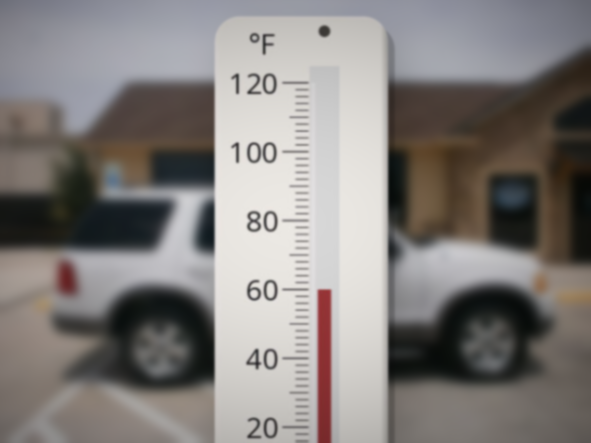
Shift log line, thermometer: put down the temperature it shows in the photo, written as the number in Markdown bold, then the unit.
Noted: **60** °F
